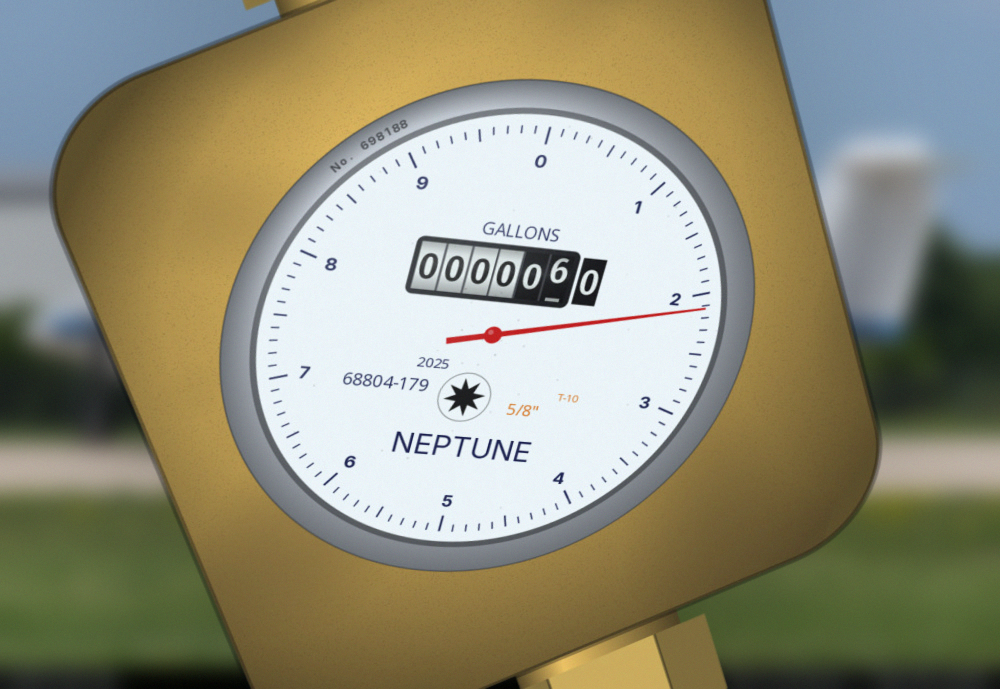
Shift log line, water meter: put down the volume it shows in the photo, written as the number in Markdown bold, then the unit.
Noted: **62.1** gal
